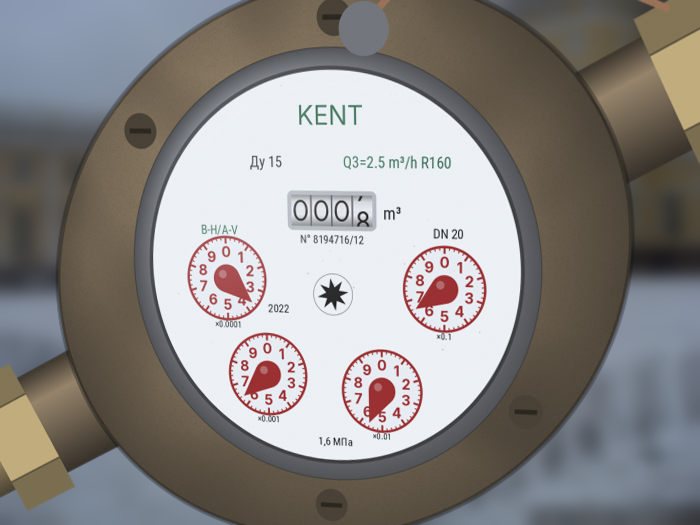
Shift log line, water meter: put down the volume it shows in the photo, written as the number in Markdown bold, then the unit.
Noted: **7.6563** m³
